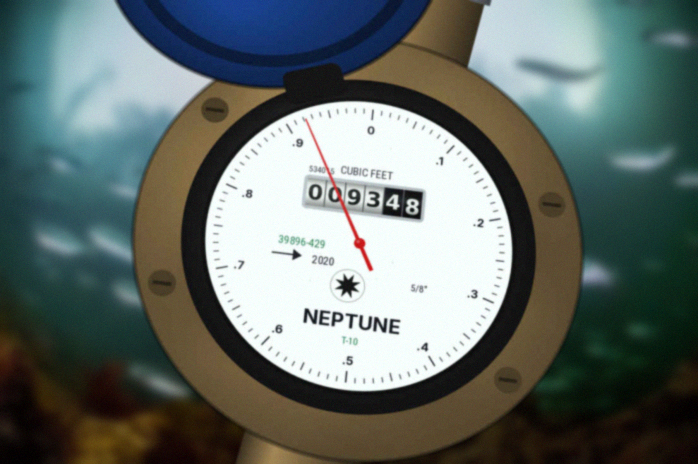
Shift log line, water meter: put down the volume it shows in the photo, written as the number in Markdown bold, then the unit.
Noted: **9347.92** ft³
